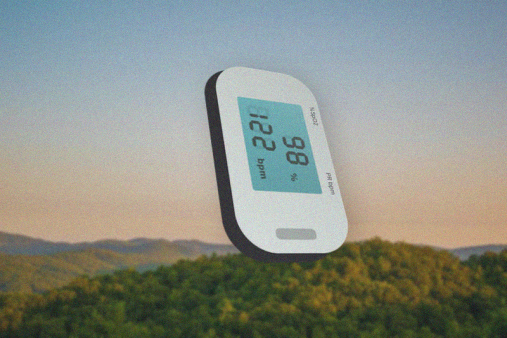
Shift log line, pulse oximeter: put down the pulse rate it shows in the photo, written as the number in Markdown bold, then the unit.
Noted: **122** bpm
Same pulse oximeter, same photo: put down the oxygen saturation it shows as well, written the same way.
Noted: **98** %
